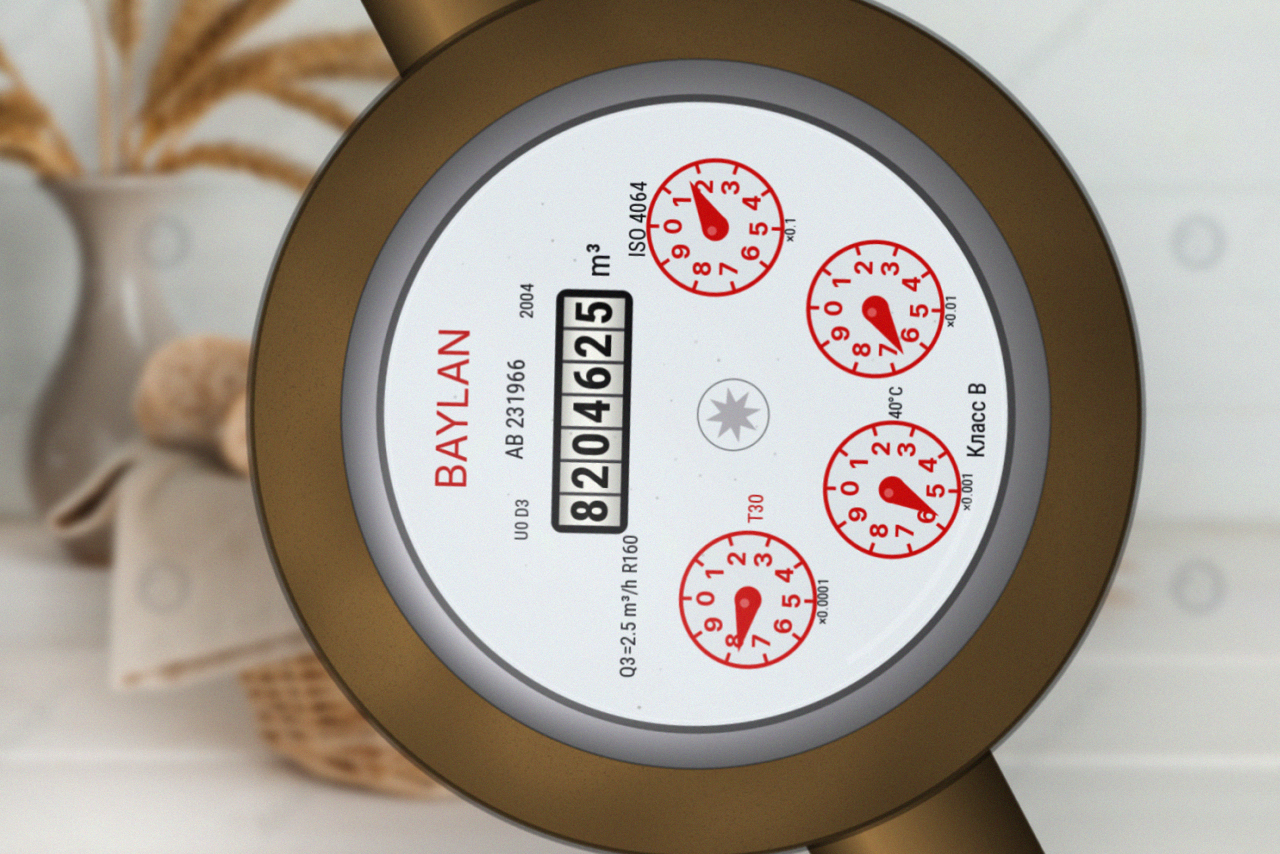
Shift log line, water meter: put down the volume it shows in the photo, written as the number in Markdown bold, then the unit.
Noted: **8204625.1657** m³
